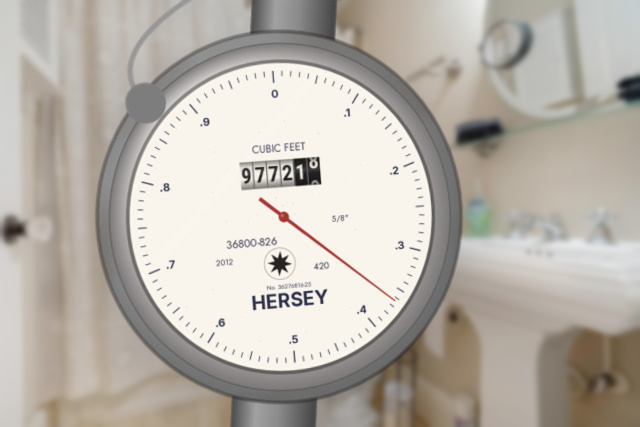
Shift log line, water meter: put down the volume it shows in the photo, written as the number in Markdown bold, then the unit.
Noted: **977218.36** ft³
